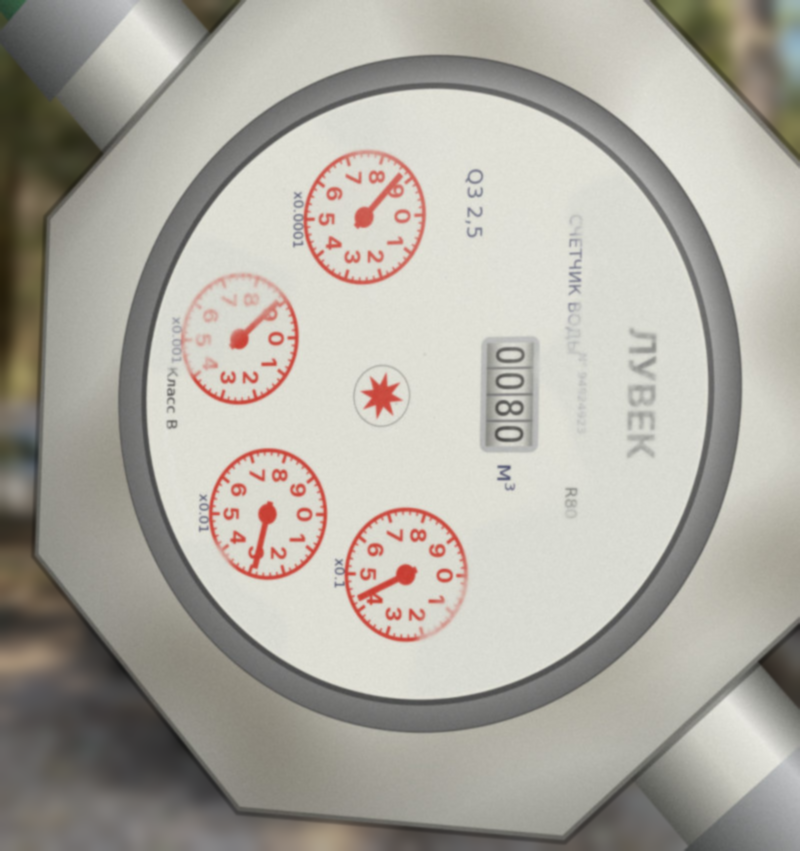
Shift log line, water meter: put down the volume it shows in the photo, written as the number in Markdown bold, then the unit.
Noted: **80.4288** m³
